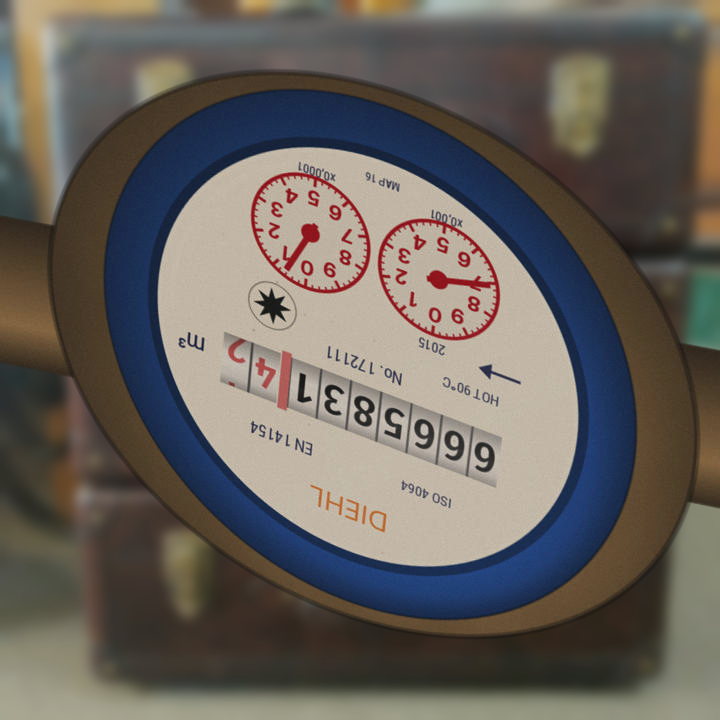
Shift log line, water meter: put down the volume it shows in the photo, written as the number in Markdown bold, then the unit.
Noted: **6665831.4170** m³
